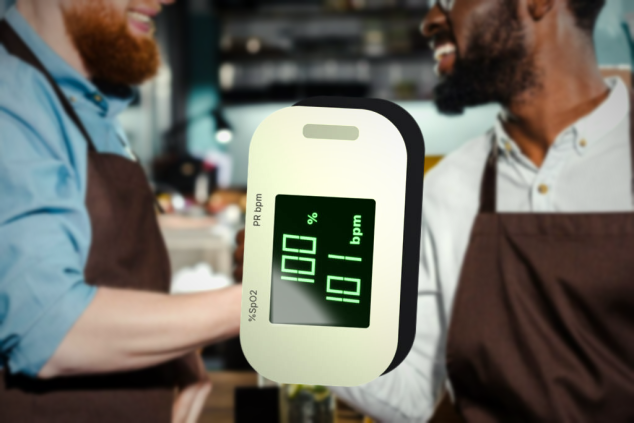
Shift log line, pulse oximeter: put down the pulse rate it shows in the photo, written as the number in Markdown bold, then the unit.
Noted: **101** bpm
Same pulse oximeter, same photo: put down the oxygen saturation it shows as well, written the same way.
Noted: **100** %
